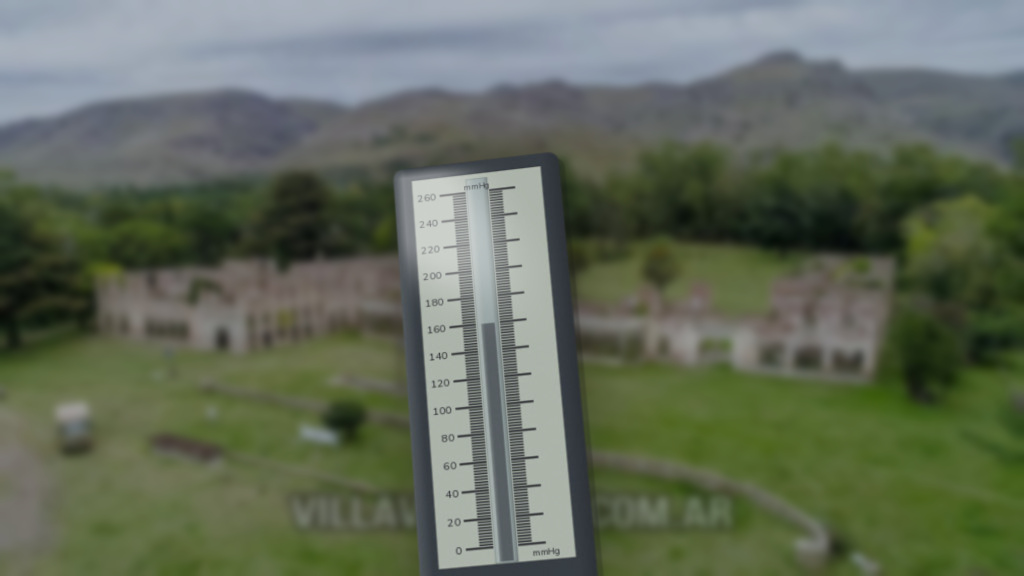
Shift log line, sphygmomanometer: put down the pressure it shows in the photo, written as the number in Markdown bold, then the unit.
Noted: **160** mmHg
